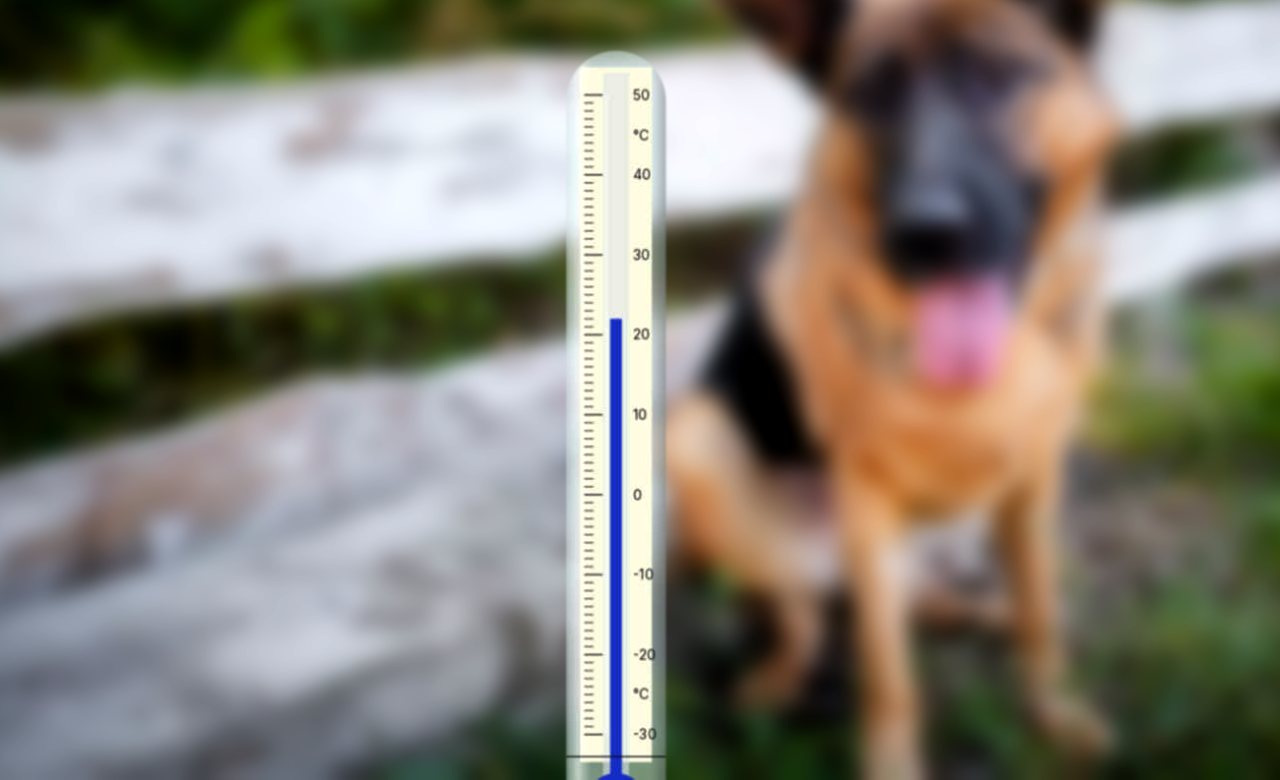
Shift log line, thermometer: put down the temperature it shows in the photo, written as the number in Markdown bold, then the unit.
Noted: **22** °C
